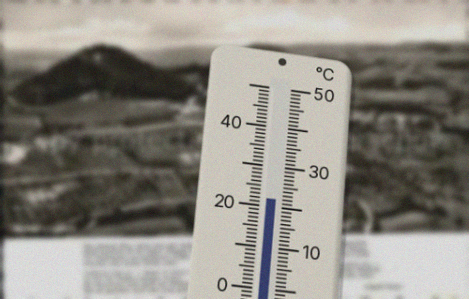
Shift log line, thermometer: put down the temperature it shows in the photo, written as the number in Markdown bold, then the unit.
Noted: **22** °C
